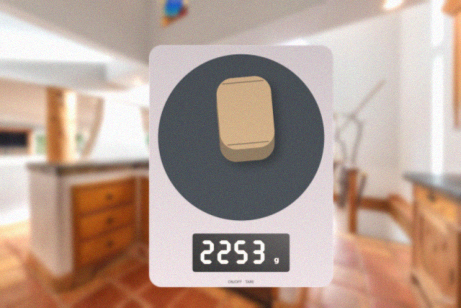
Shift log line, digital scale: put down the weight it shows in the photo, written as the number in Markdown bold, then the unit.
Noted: **2253** g
